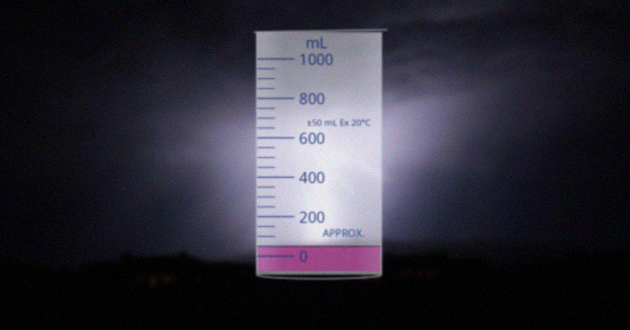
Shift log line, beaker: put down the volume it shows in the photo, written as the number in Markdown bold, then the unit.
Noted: **50** mL
